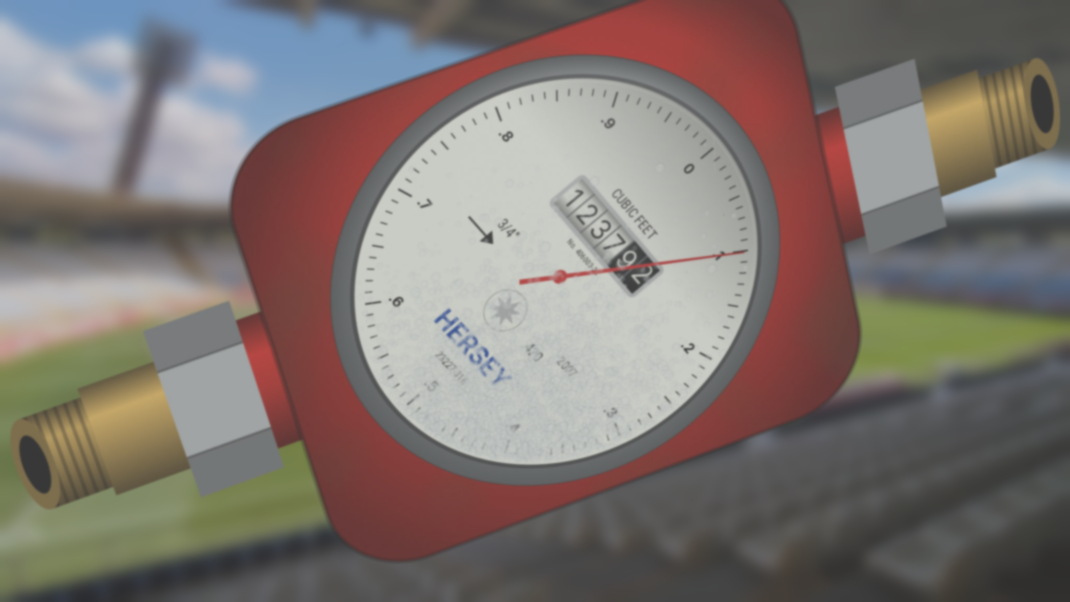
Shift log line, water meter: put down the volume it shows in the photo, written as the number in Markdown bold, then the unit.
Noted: **123792.10** ft³
